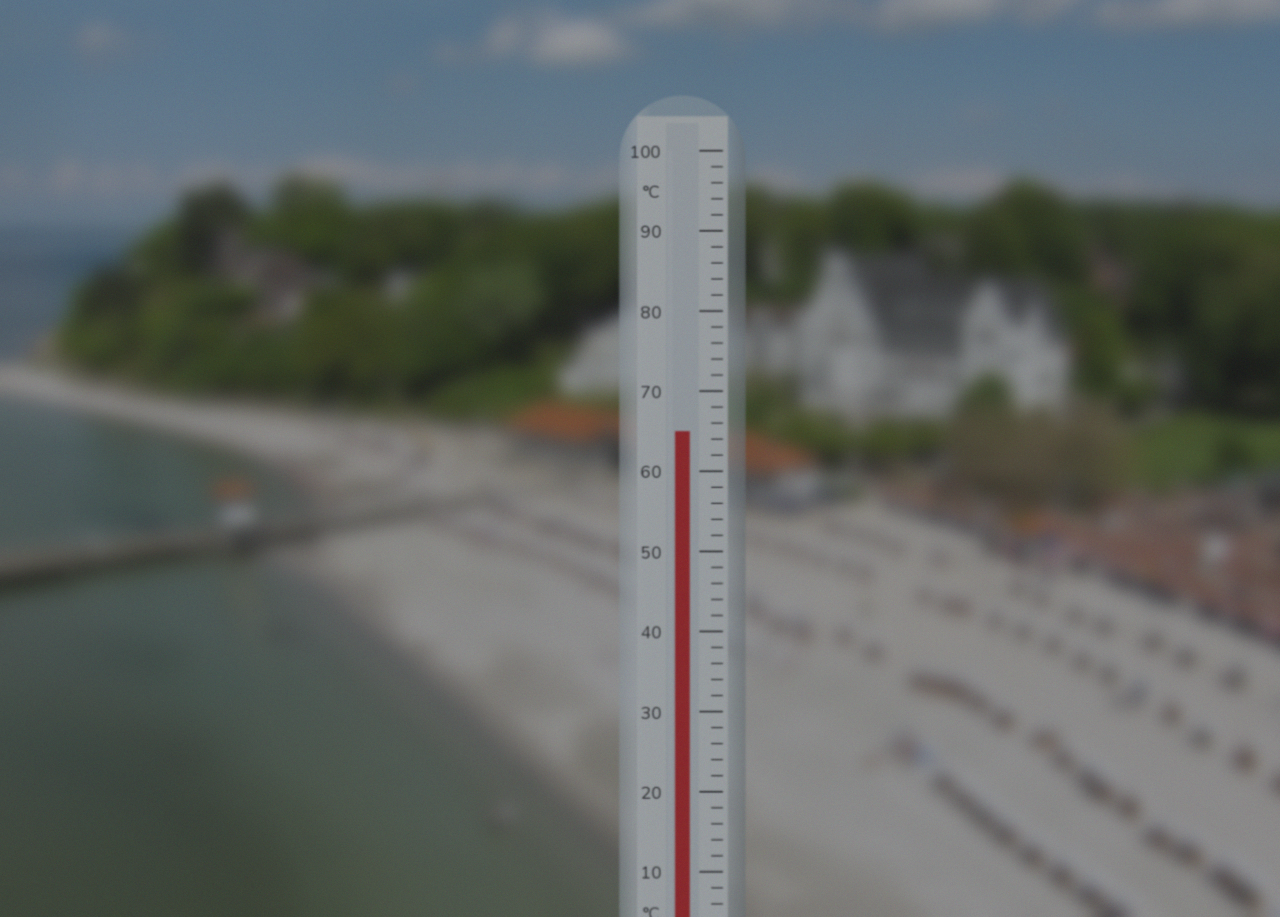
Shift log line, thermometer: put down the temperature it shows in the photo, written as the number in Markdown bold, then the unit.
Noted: **65** °C
